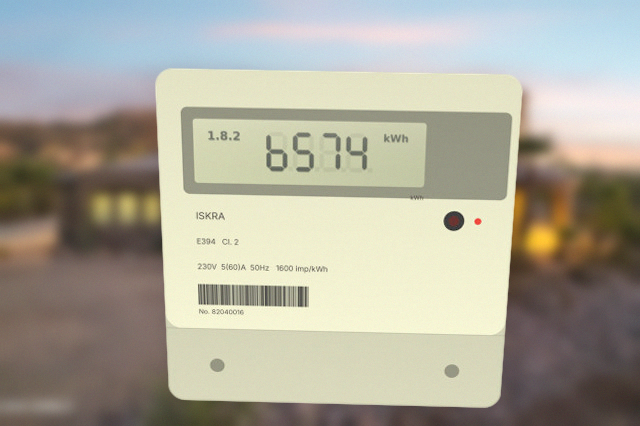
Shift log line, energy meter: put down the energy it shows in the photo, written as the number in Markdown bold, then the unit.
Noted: **6574** kWh
